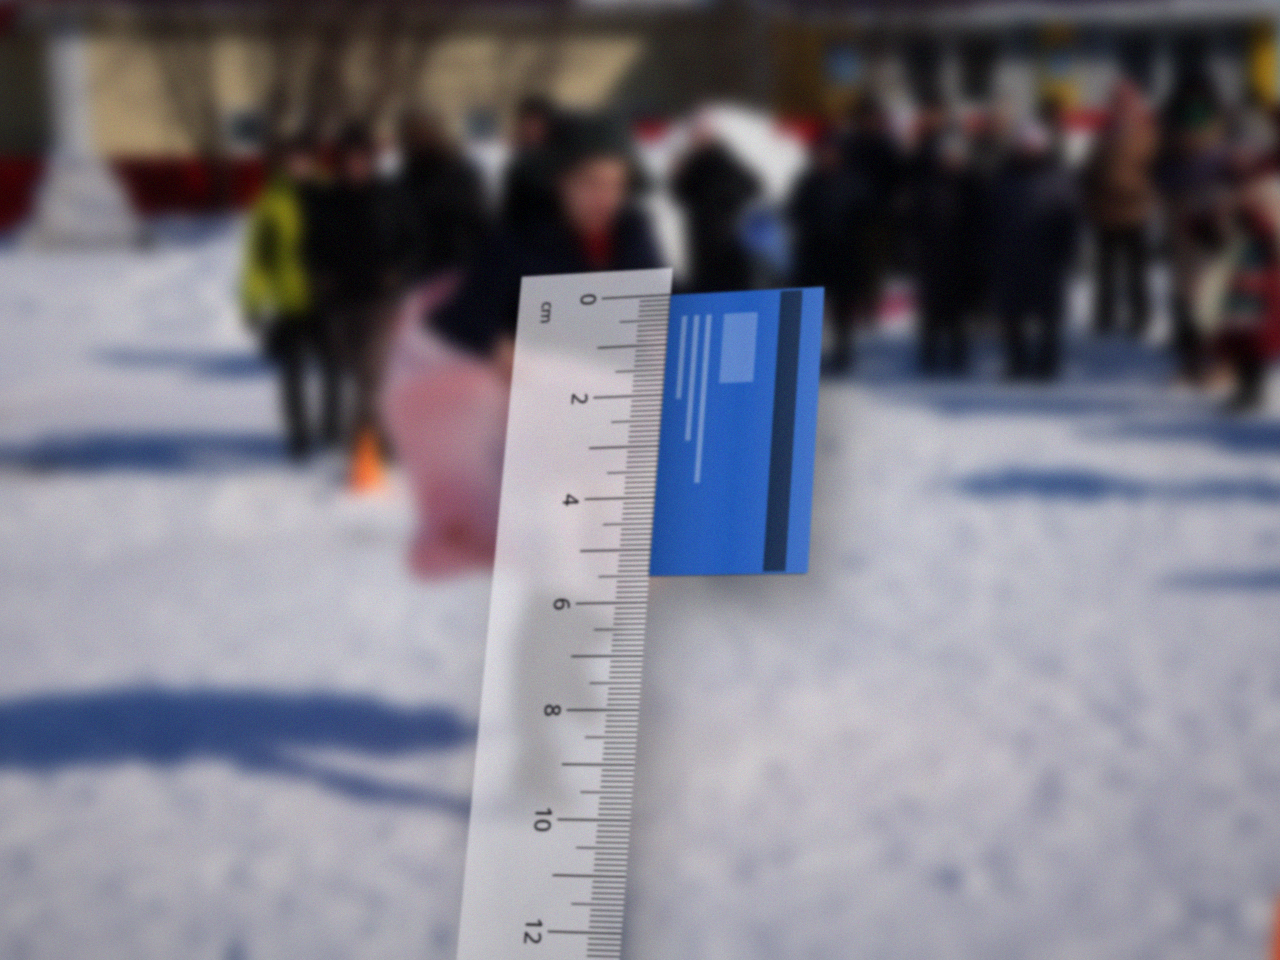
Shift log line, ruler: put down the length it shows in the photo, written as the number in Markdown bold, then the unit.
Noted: **5.5** cm
